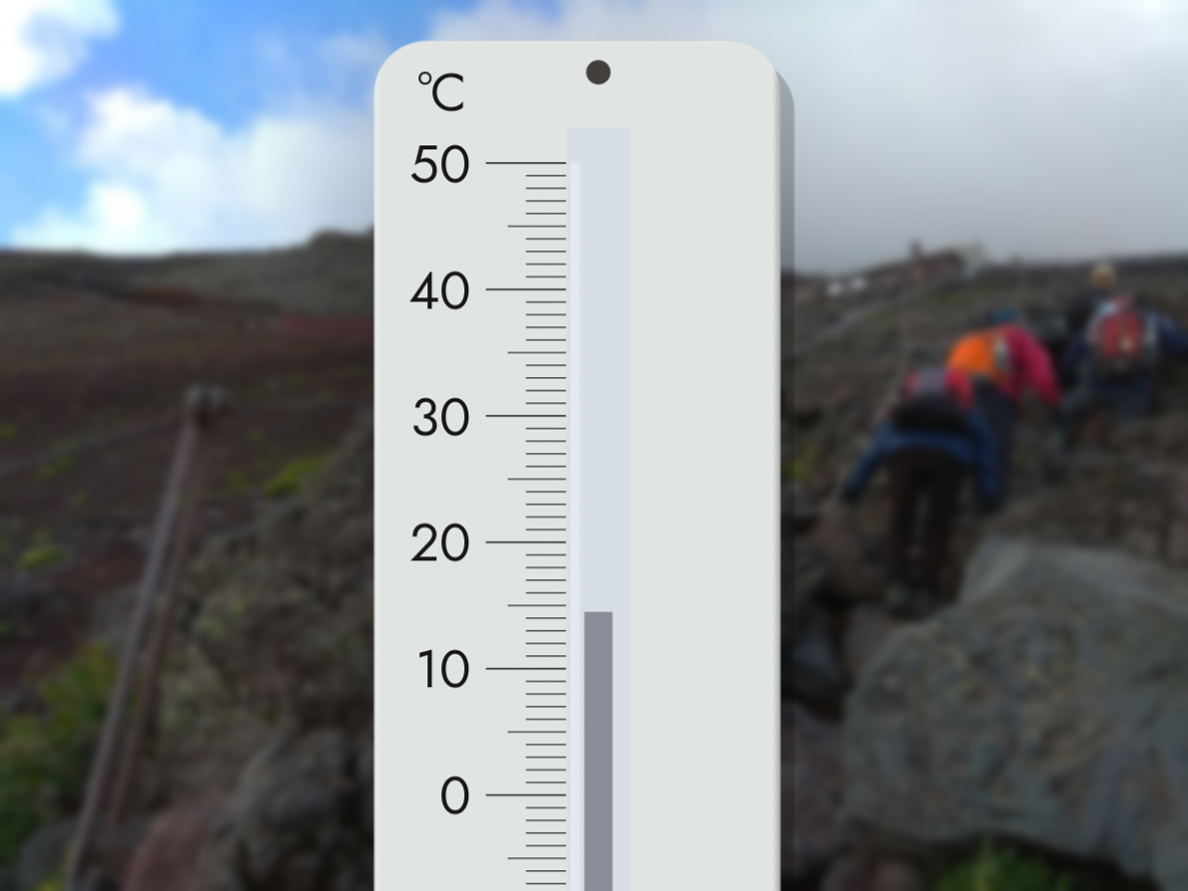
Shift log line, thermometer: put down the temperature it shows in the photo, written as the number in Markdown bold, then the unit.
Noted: **14.5** °C
